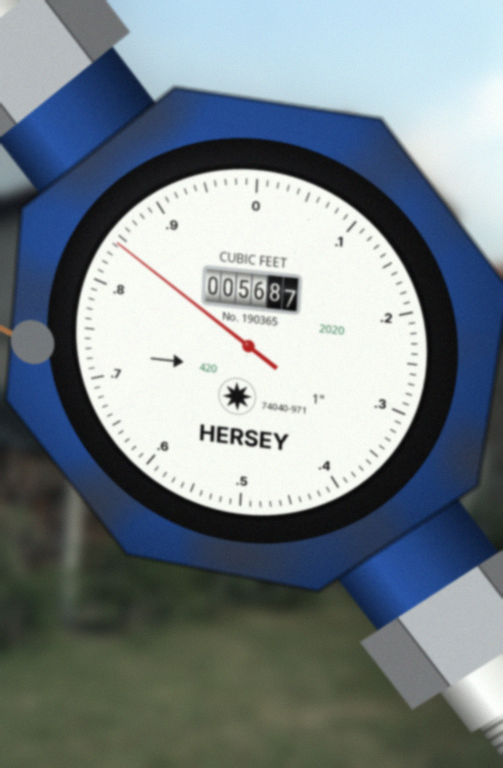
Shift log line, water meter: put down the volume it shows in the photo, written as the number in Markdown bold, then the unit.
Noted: **5686.84** ft³
